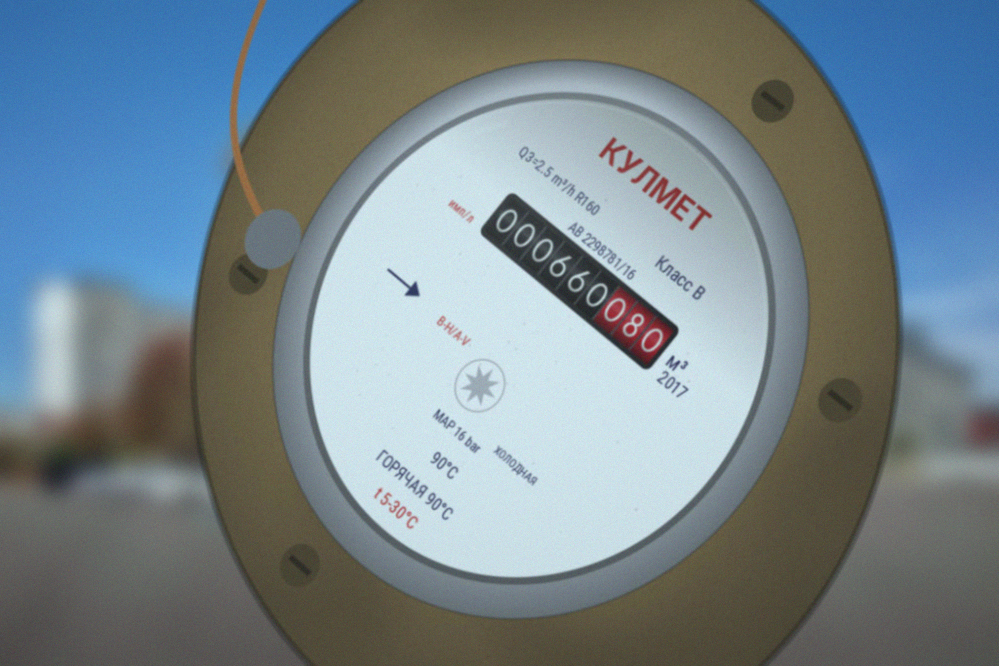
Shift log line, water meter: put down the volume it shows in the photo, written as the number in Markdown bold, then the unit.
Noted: **660.080** m³
